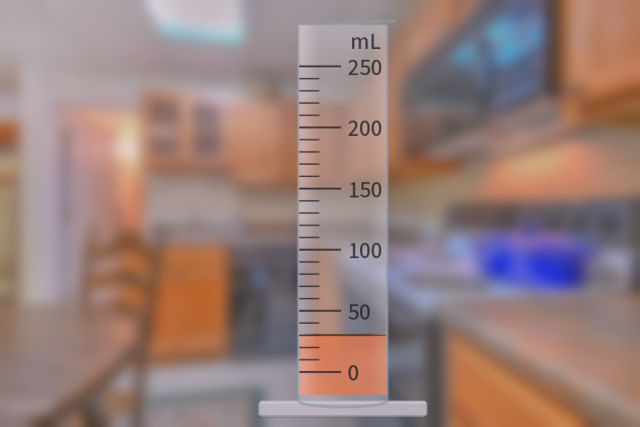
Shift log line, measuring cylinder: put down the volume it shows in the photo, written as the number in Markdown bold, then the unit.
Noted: **30** mL
